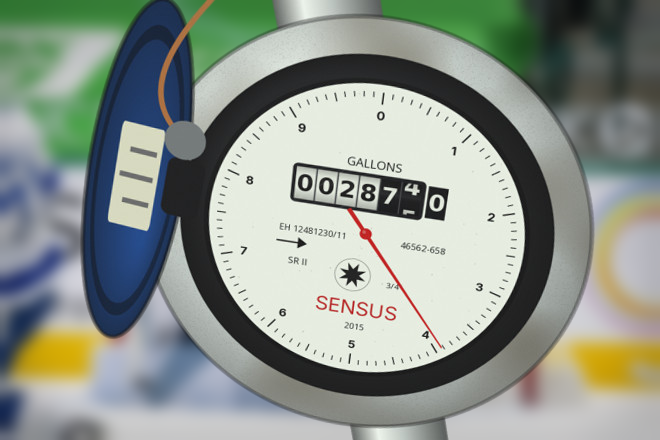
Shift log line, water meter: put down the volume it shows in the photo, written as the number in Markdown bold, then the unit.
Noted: **28743.9** gal
